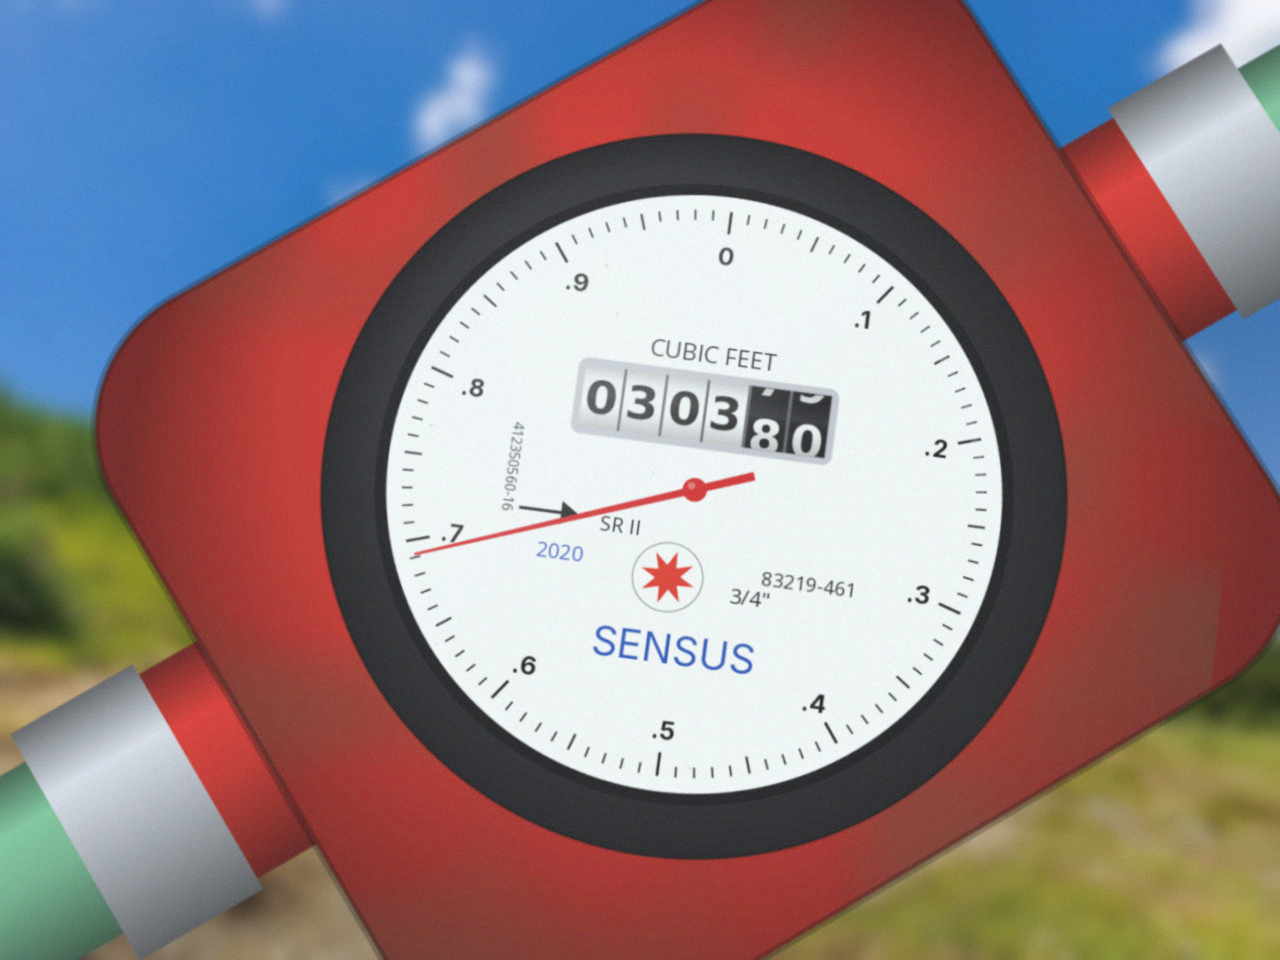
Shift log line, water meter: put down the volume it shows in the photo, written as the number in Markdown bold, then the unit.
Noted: **30379.69** ft³
